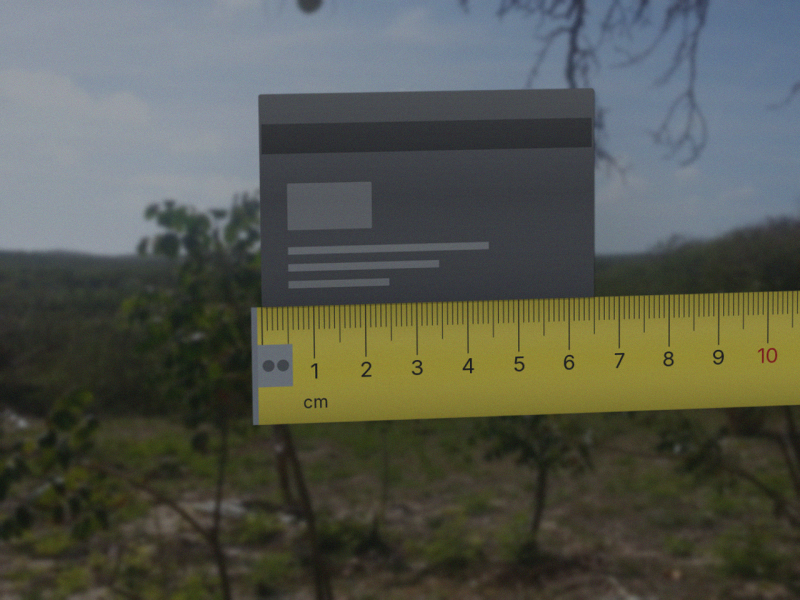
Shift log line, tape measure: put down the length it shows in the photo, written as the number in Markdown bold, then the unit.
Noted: **6.5** cm
